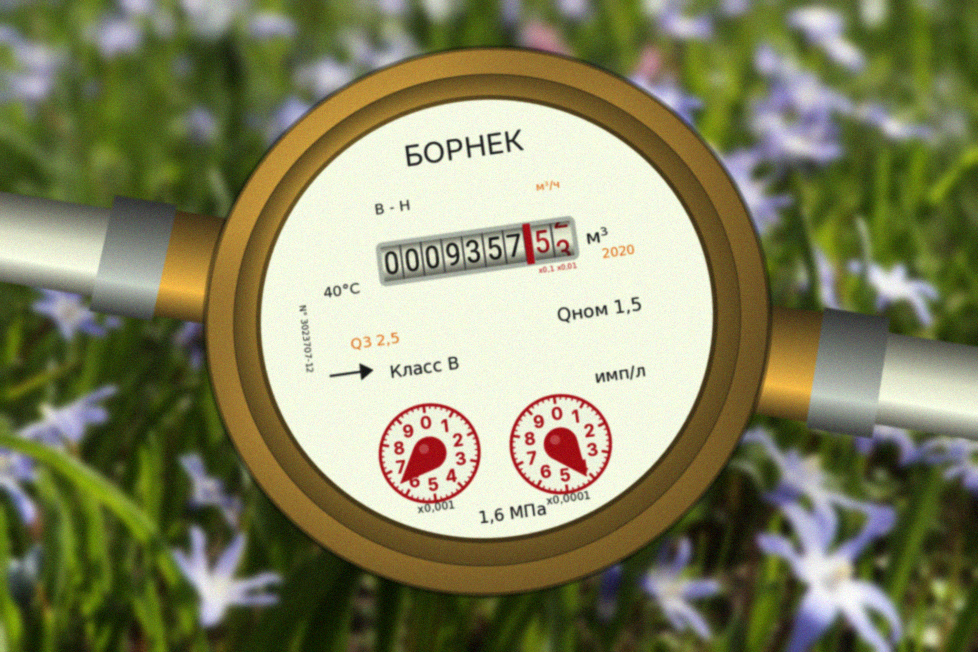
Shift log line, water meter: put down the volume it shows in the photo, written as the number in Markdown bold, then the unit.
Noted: **9357.5264** m³
